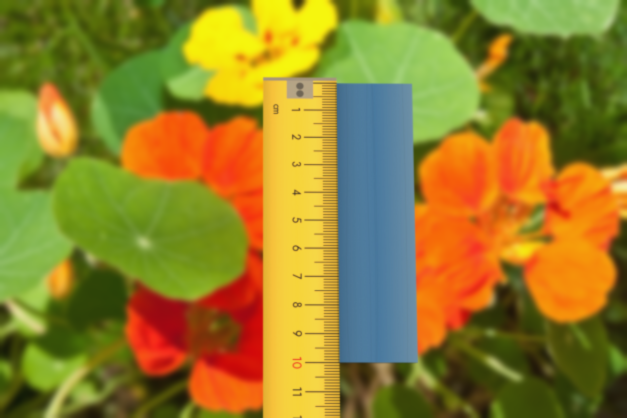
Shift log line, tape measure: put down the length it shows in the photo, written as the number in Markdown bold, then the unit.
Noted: **10** cm
